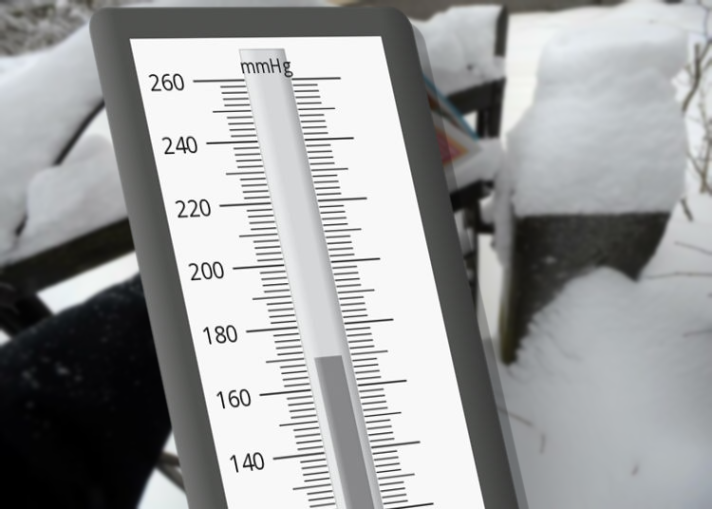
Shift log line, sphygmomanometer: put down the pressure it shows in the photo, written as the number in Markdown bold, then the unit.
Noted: **170** mmHg
